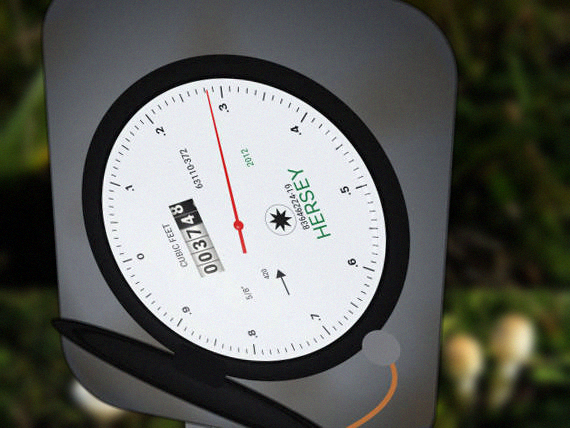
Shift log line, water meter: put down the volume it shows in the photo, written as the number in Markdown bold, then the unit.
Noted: **3748.28** ft³
